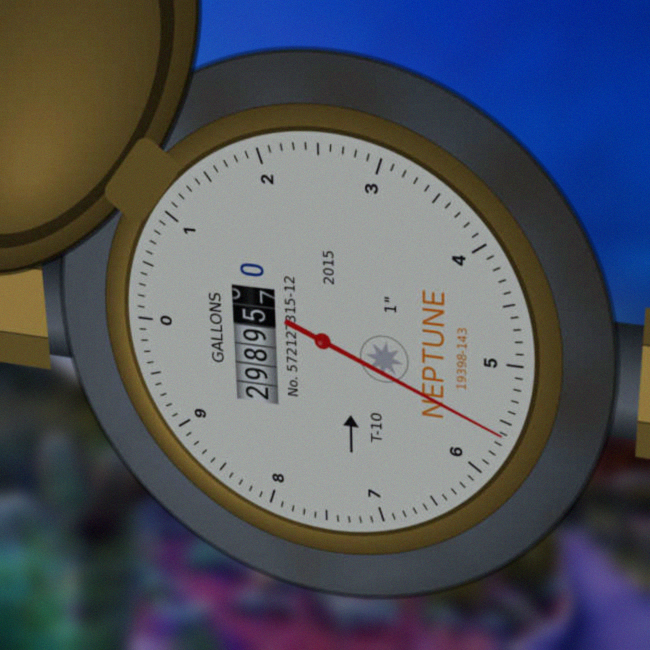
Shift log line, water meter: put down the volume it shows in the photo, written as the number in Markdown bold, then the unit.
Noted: **2989565.6** gal
